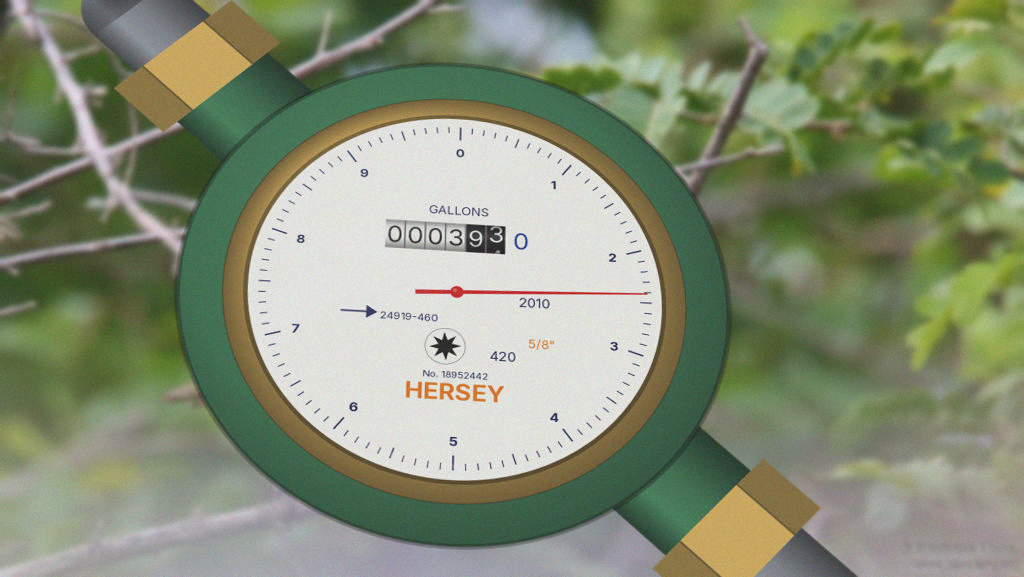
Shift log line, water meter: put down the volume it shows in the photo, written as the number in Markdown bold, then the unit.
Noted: **3932.4** gal
